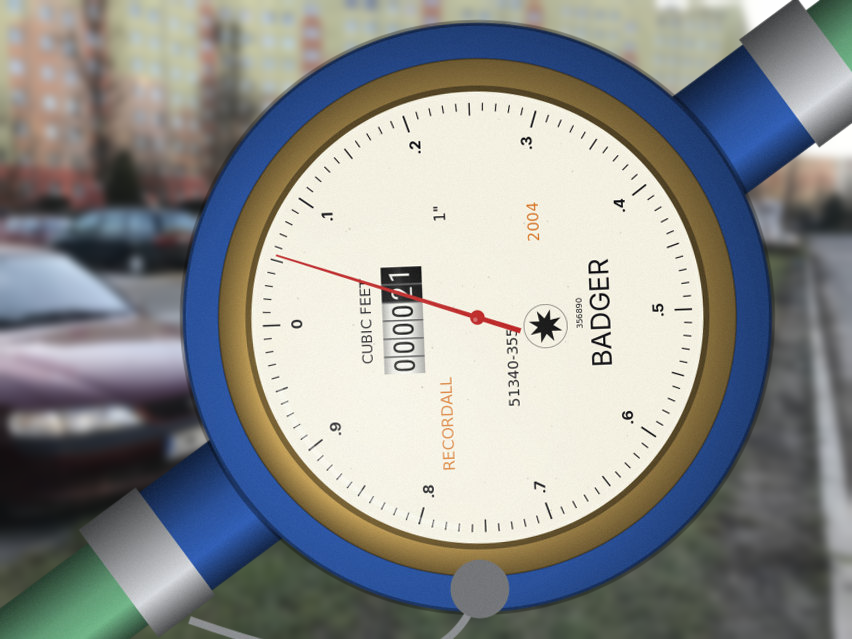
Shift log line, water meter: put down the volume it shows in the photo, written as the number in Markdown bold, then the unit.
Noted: **21.05** ft³
